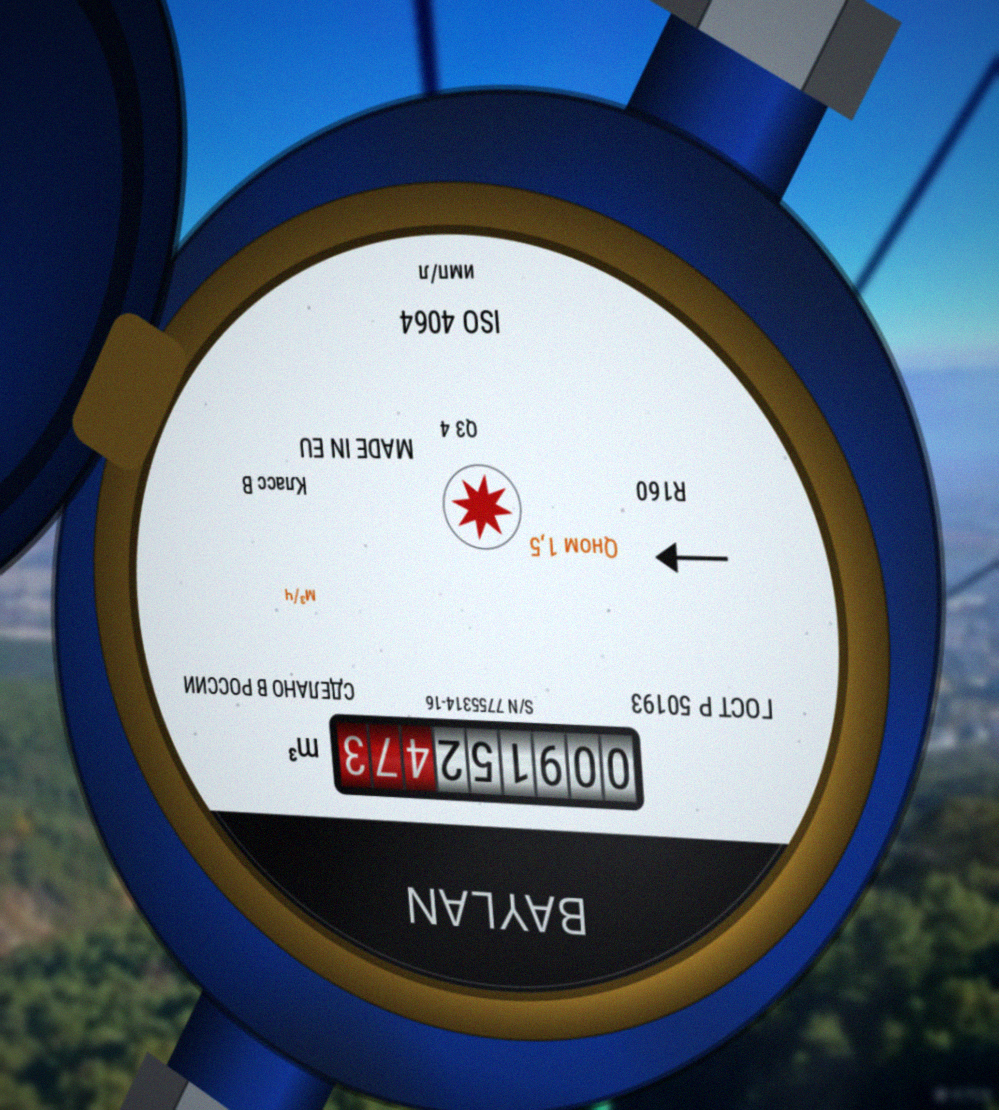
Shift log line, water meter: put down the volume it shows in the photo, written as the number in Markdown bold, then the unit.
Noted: **9152.473** m³
